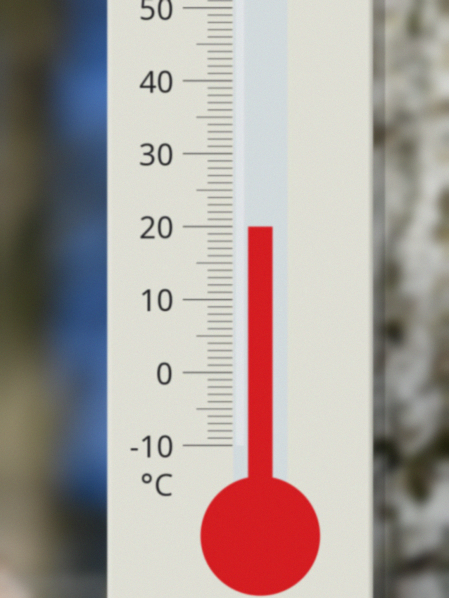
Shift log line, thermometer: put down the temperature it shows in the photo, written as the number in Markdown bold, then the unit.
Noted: **20** °C
